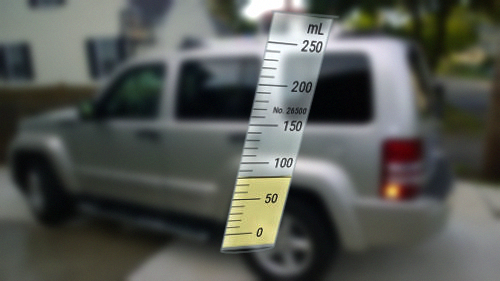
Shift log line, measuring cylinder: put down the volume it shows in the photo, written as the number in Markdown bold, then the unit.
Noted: **80** mL
